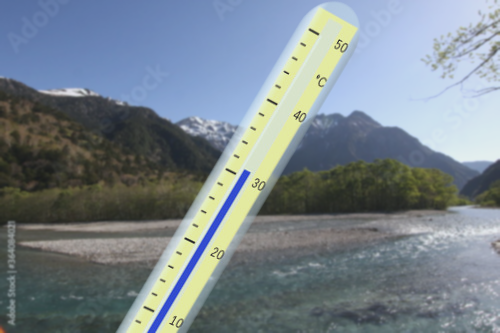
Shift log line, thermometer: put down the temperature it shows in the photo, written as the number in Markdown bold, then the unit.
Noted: **31** °C
